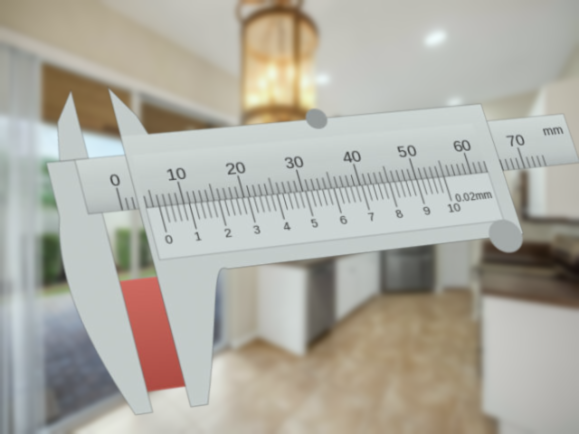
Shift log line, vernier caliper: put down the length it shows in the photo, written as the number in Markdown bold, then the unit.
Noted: **6.0** mm
